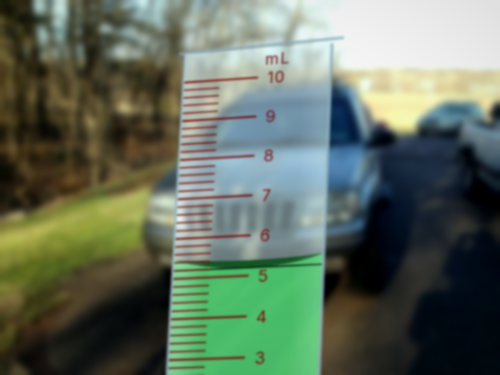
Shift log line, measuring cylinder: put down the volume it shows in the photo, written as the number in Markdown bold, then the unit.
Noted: **5.2** mL
